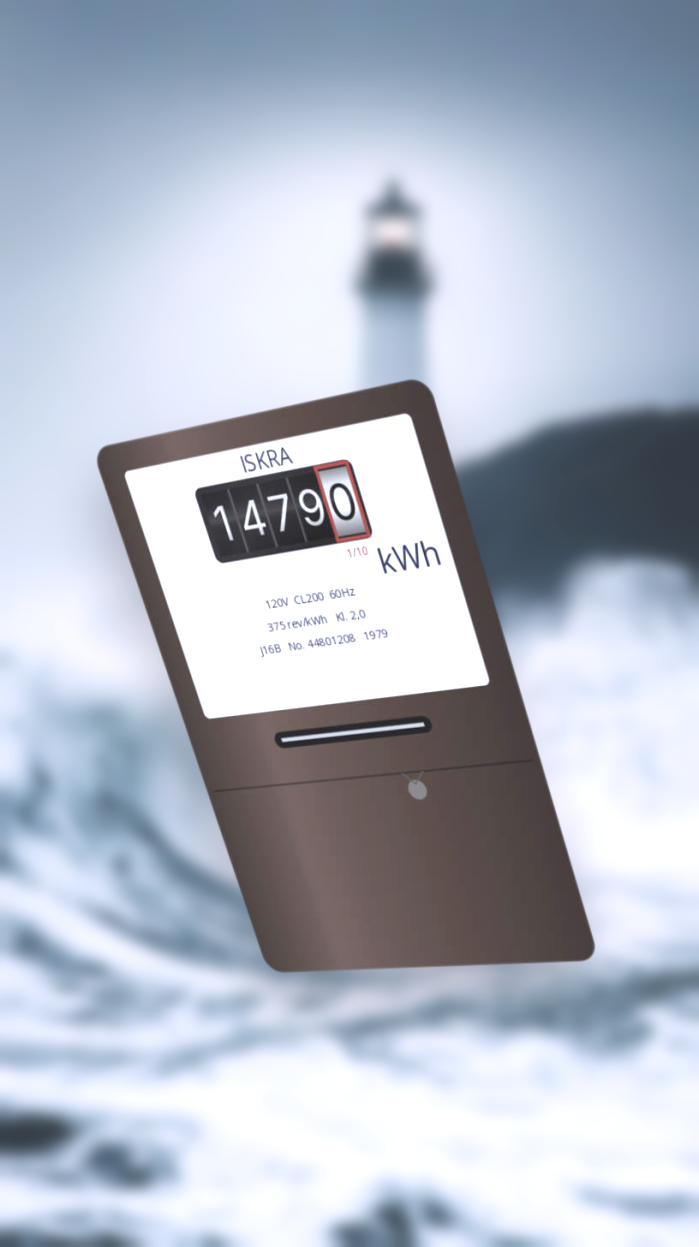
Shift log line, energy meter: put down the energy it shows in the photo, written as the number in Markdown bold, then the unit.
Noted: **1479.0** kWh
